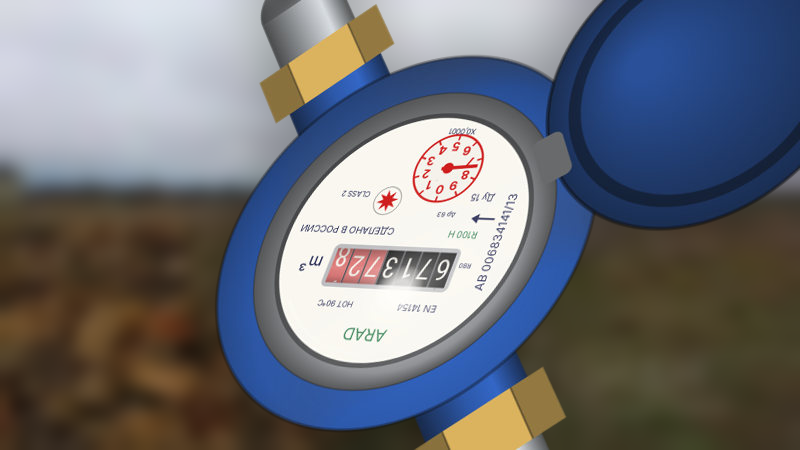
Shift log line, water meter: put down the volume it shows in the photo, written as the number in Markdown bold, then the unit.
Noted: **6713.7277** m³
